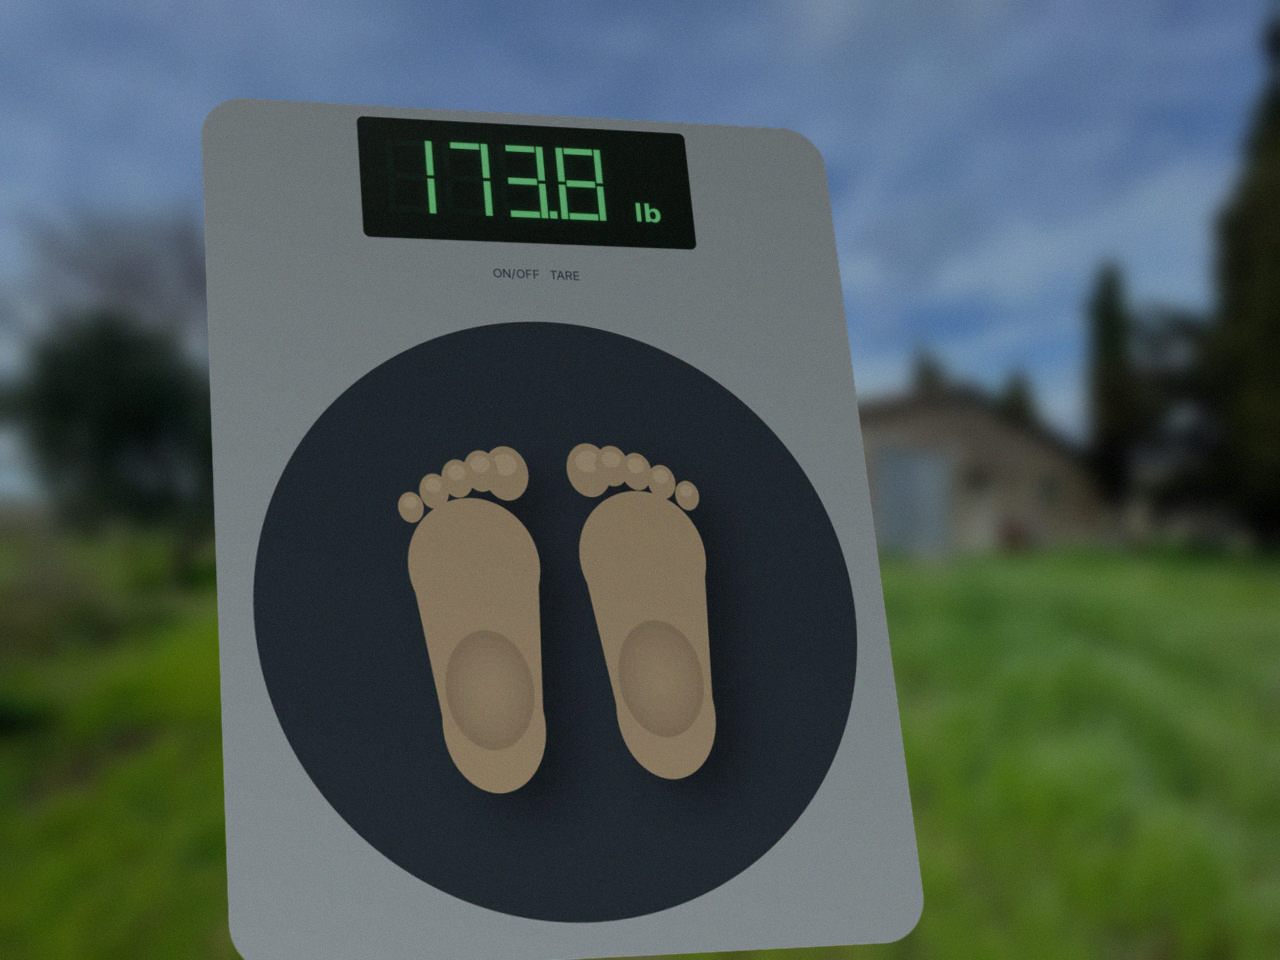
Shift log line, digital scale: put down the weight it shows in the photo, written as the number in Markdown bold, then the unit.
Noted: **173.8** lb
